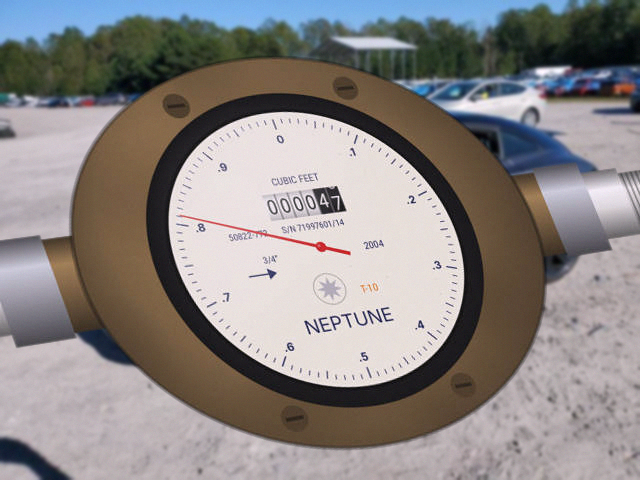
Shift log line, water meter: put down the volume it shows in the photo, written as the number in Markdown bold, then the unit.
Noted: **46.81** ft³
